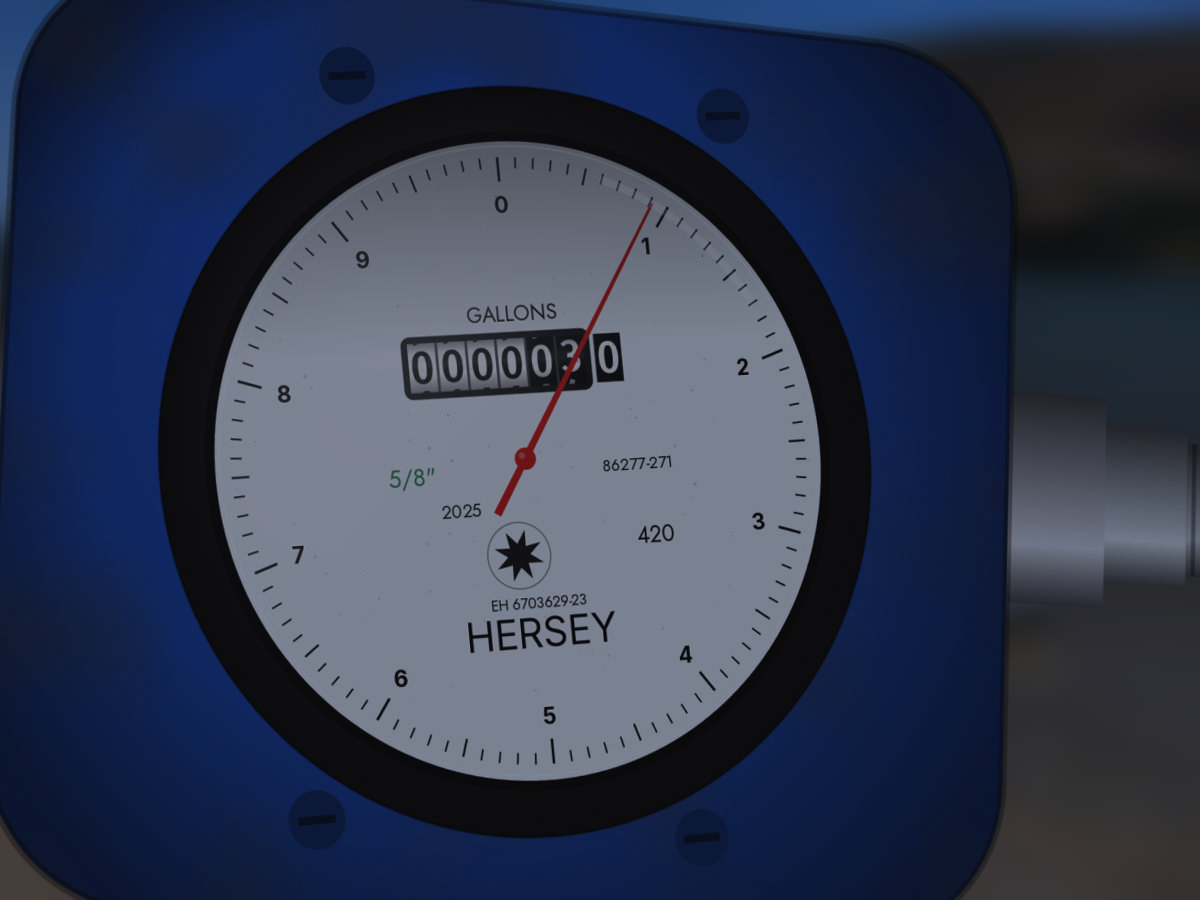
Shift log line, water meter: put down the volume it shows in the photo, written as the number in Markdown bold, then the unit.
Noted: **30.9** gal
